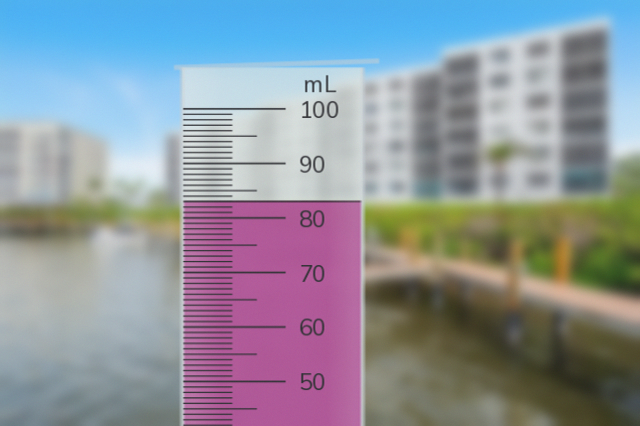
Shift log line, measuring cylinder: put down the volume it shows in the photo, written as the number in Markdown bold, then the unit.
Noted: **83** mL
